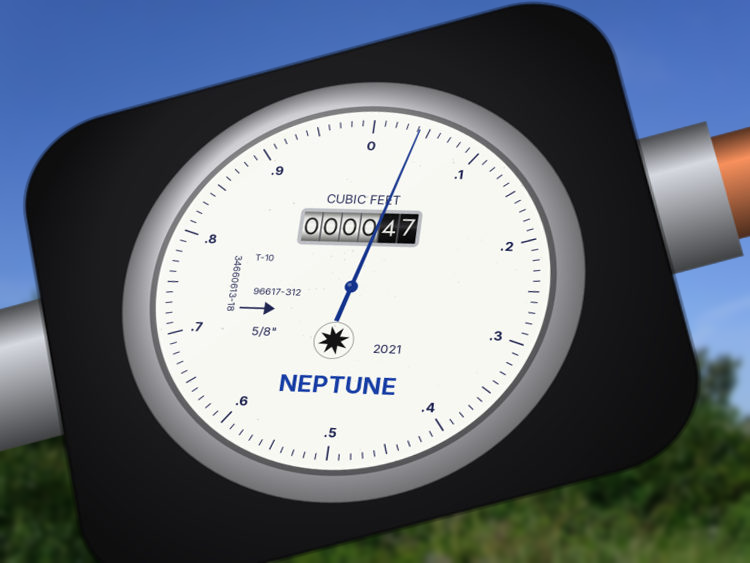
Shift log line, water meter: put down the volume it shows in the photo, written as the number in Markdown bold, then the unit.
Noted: **47.04** ft³
